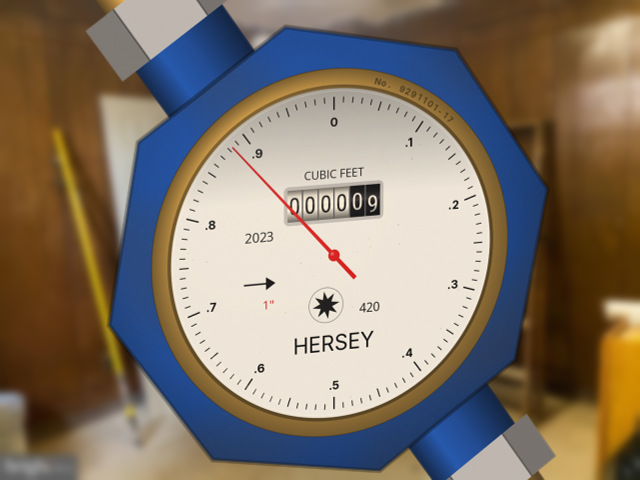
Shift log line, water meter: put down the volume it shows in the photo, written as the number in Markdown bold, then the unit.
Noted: **8.88** ft³
